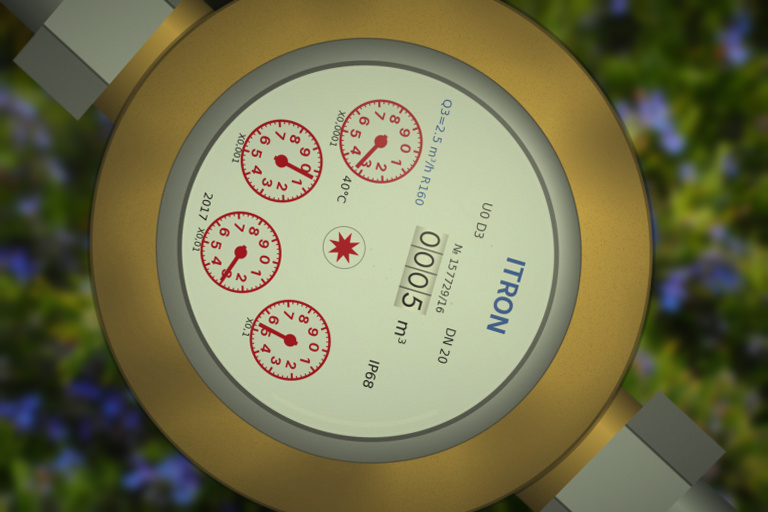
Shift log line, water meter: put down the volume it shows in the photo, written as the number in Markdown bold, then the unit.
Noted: **5.5303** m³
